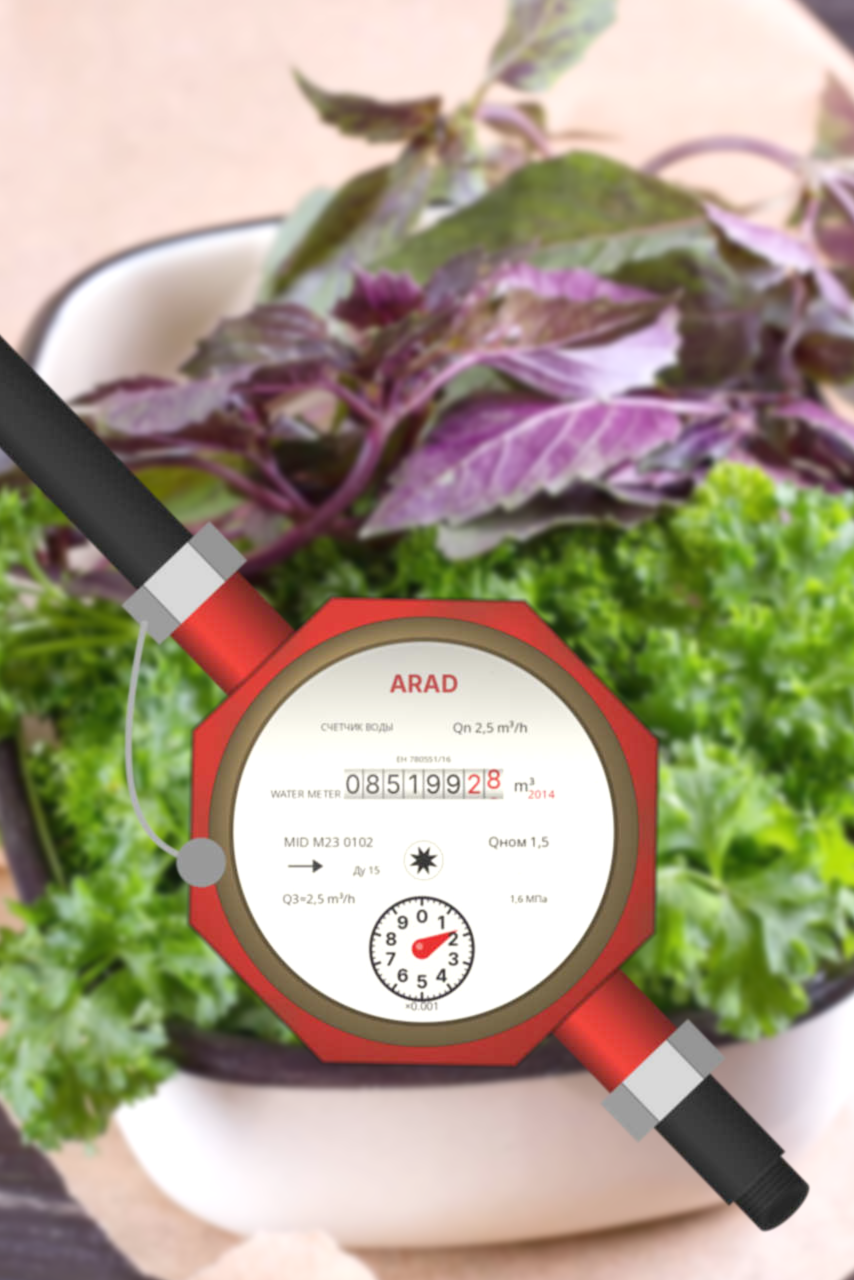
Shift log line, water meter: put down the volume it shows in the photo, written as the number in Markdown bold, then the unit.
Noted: **85199.281** m³
